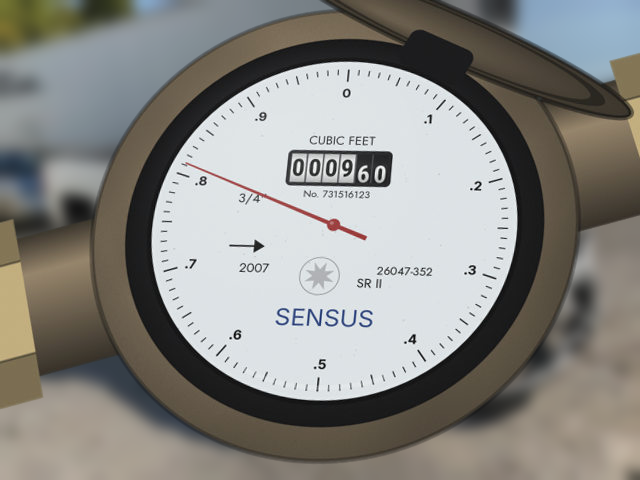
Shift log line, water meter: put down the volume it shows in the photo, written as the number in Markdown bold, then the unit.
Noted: **959.81** ft³
